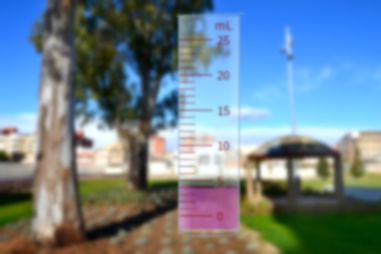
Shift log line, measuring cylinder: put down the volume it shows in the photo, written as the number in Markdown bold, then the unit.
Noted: **4** mL
